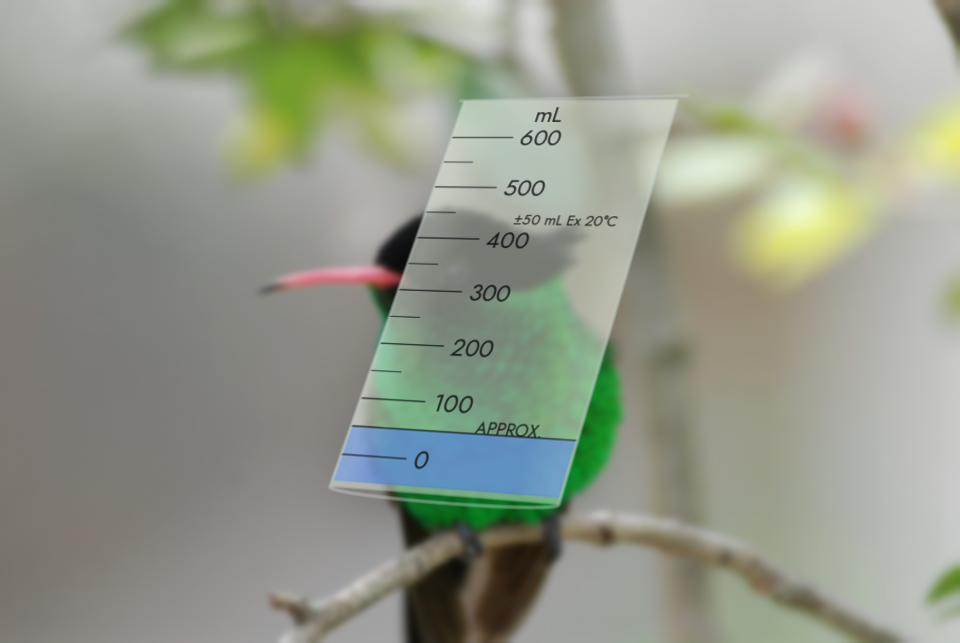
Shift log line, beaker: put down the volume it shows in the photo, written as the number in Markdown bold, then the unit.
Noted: **50** mL
